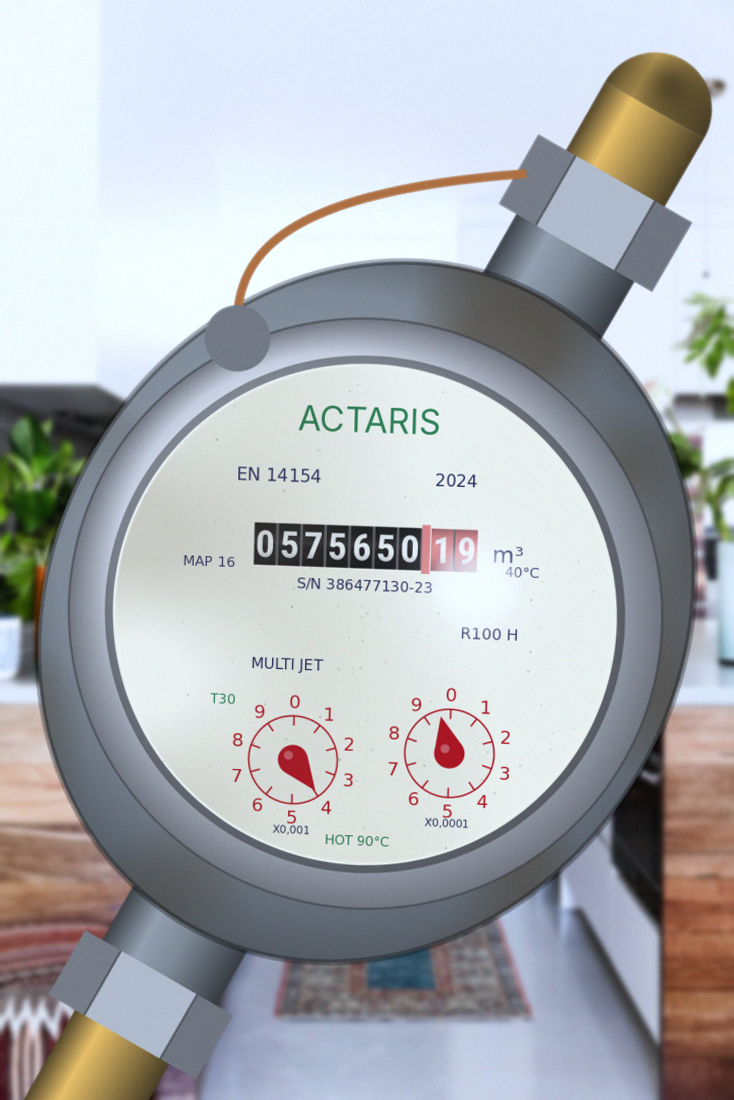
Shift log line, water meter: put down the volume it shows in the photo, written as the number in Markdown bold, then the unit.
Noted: **575650.1939** m³
